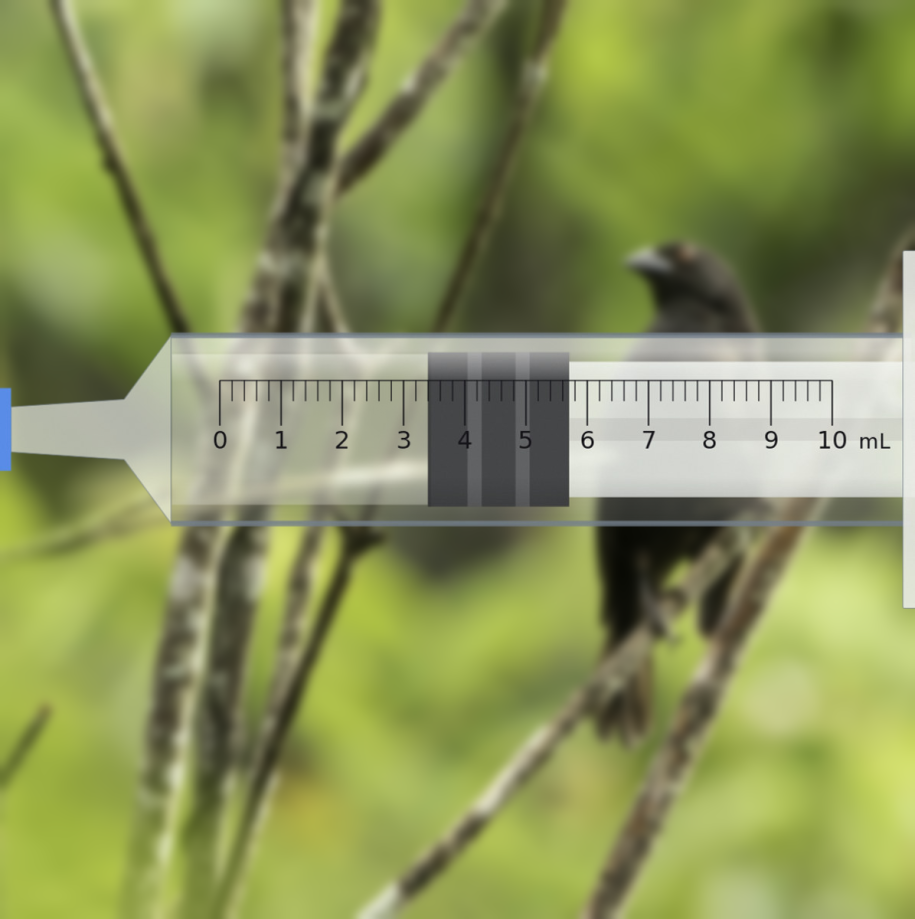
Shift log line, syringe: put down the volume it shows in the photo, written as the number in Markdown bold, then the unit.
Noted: **3.4** mL
